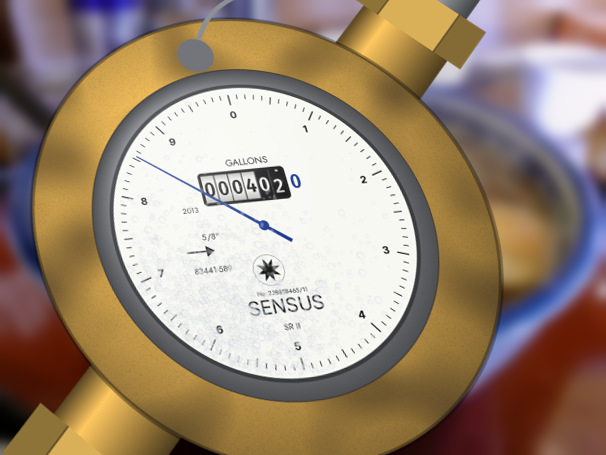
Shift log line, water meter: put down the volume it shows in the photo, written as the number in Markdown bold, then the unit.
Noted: **4018.5** gal
